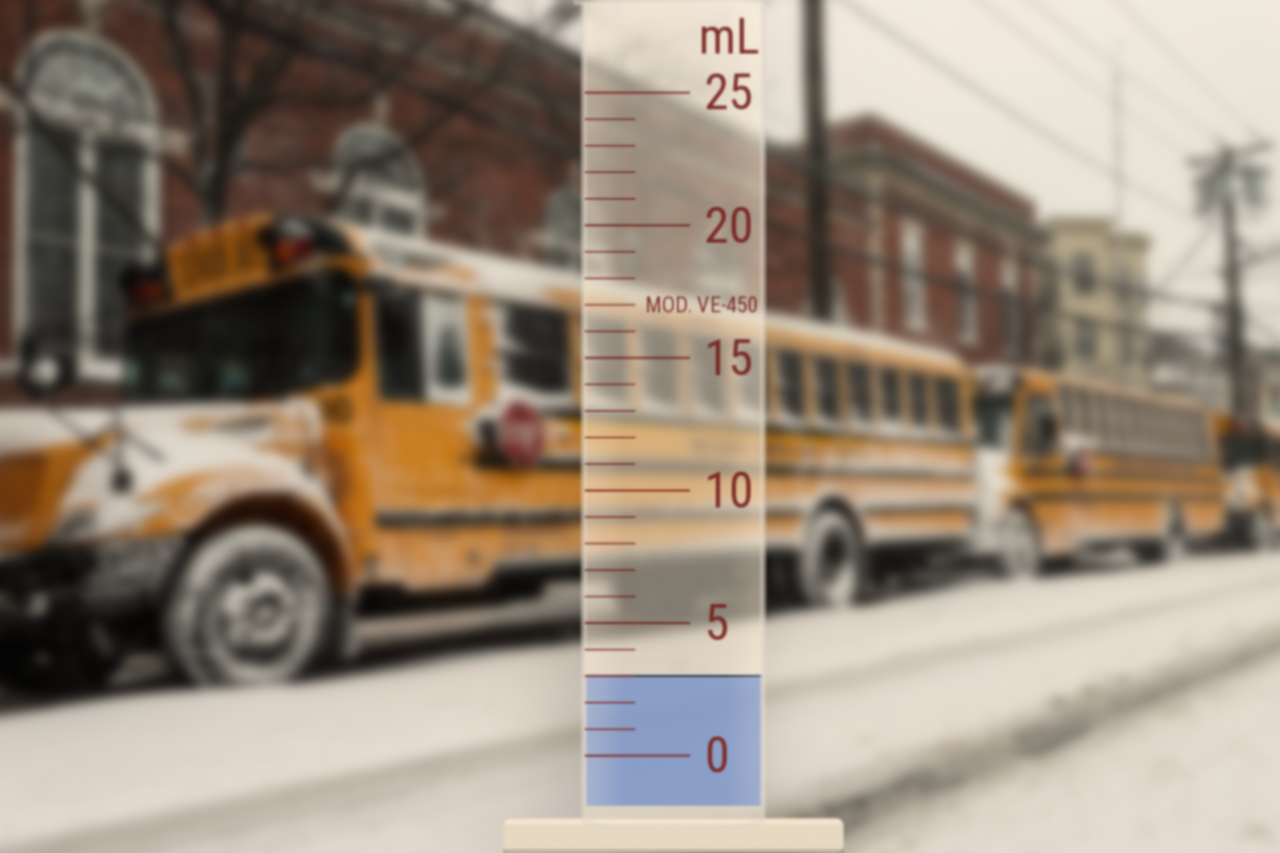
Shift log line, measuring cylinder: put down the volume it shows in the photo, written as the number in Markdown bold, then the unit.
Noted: **3** mL
